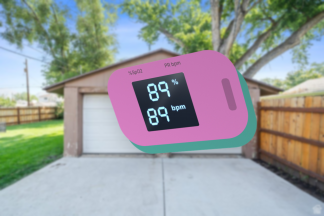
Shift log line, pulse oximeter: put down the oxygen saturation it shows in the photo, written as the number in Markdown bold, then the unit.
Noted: **89** %
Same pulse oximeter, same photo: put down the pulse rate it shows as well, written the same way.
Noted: **89** bpm
